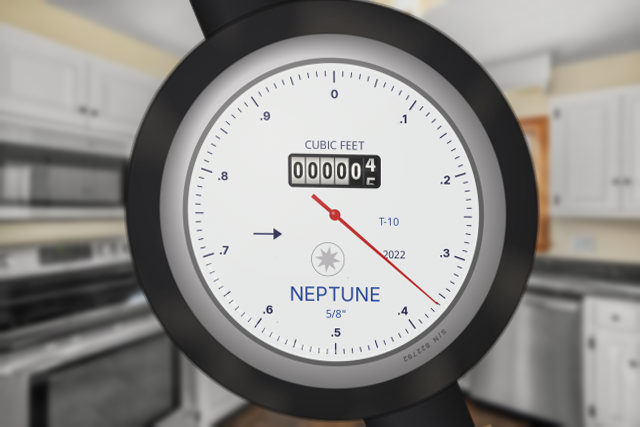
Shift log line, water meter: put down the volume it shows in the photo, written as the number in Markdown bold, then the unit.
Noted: **4.36** ft³
